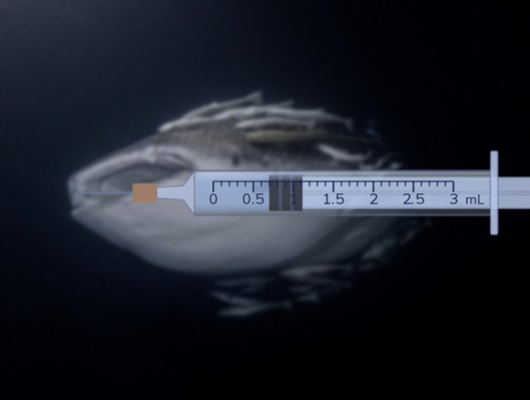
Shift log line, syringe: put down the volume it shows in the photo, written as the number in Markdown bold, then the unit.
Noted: **0.7** mL
